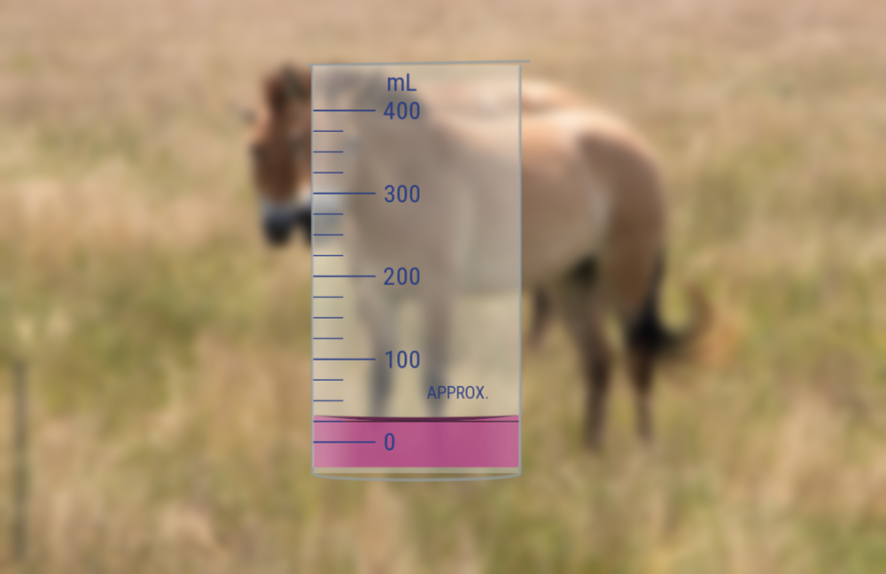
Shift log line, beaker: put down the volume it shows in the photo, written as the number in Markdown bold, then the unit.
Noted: **25** mL
